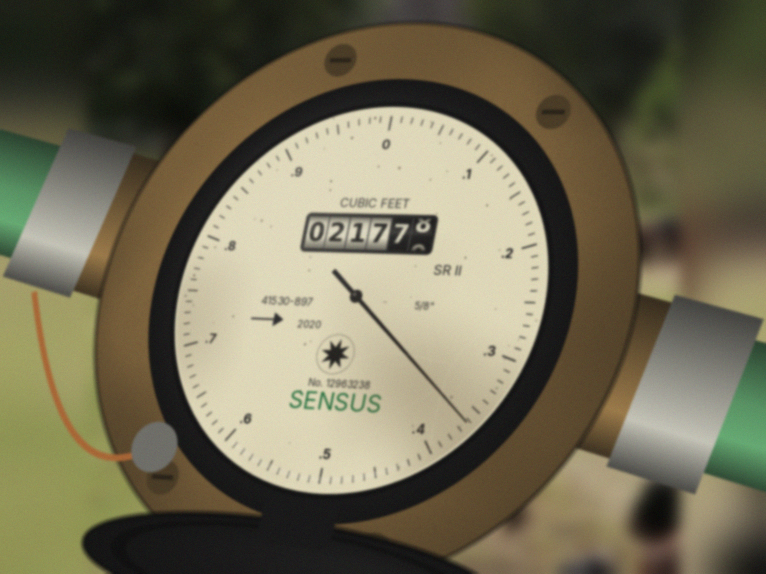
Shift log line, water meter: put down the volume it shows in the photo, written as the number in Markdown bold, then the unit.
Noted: **21778.36** ft³
